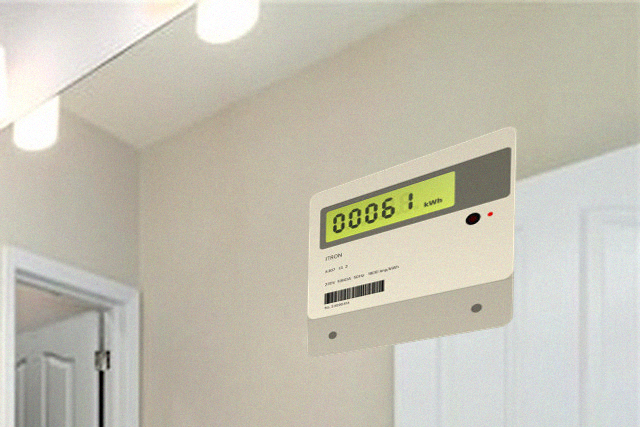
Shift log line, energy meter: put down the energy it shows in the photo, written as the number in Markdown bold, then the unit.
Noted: **61** kWh
